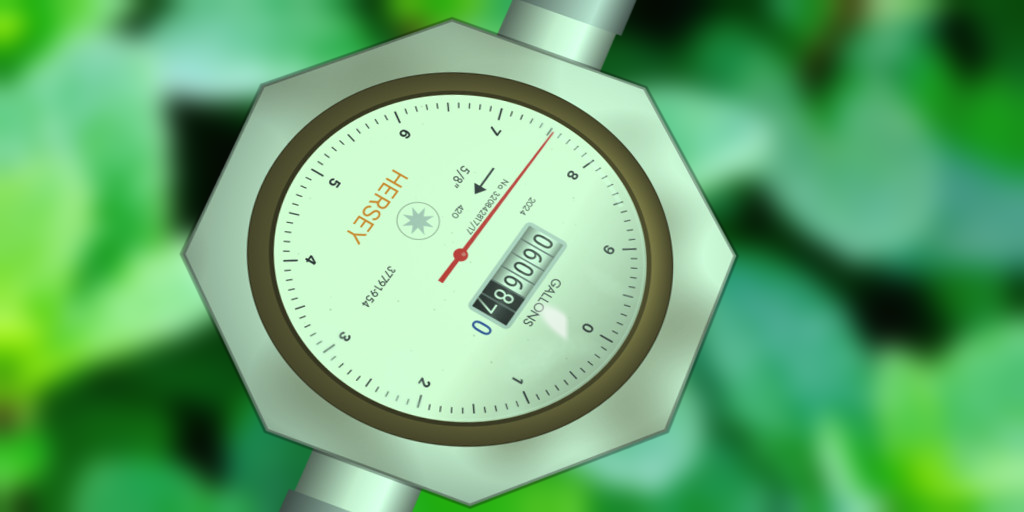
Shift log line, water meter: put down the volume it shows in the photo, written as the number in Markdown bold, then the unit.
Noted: **606867.5** gal
